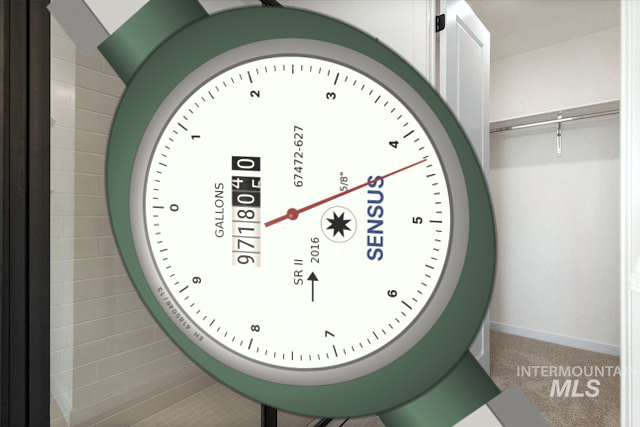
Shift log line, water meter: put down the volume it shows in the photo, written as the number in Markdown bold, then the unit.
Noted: **9718044.3** gal
